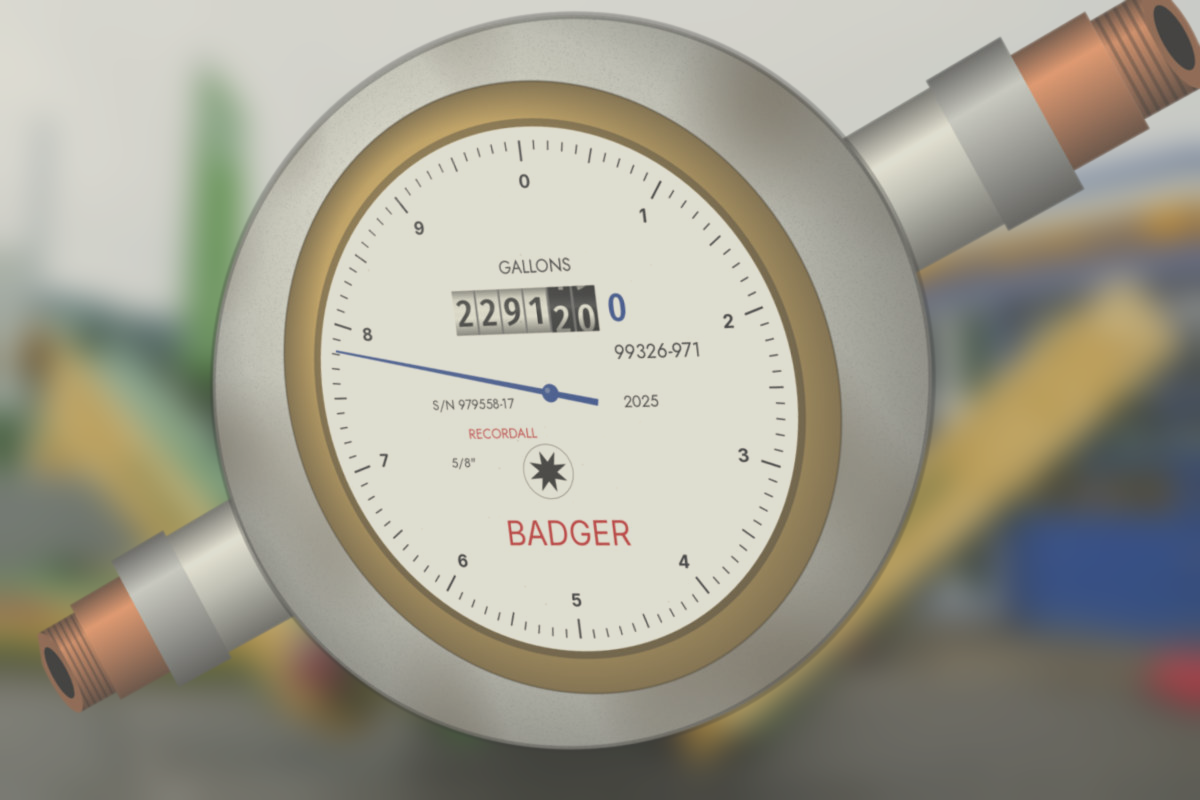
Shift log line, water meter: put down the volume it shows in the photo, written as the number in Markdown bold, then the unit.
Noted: **2291197.8** gal
